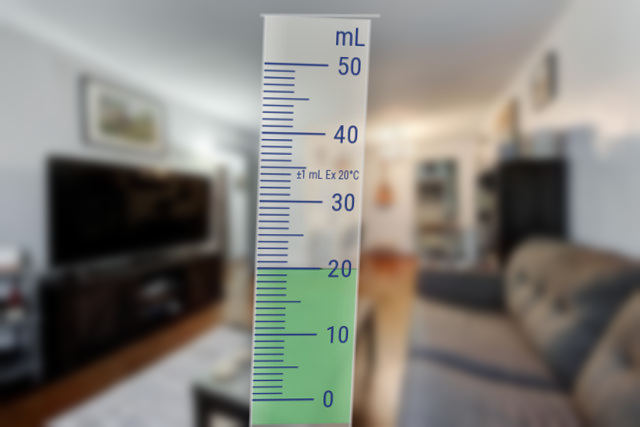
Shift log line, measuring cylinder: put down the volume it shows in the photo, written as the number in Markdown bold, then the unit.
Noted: **20** mL
